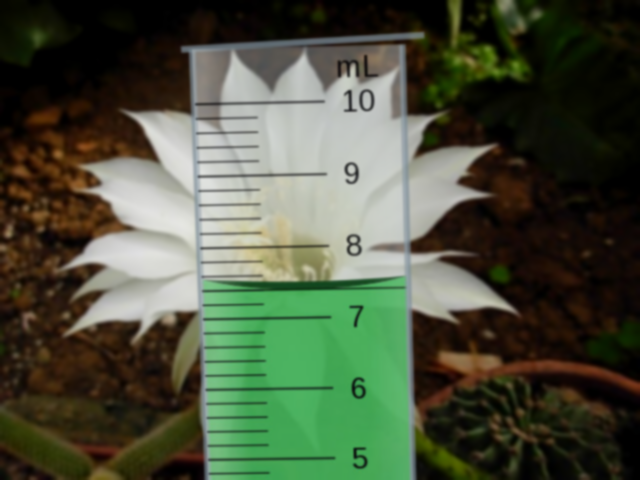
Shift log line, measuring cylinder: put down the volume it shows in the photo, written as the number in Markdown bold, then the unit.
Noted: **7.4** mL
